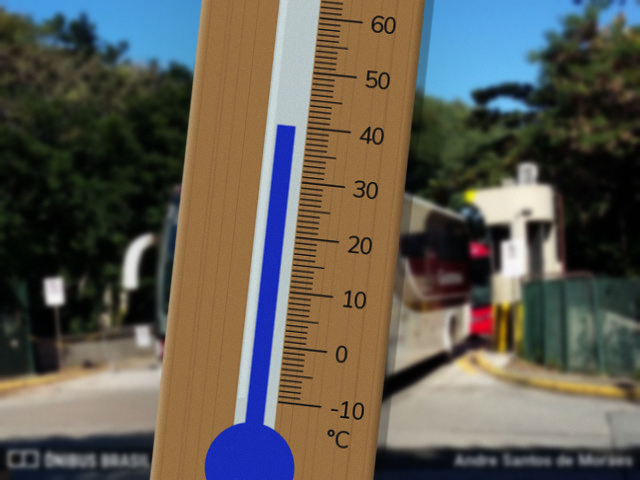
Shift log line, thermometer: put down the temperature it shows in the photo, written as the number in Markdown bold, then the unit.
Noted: **40** °C
